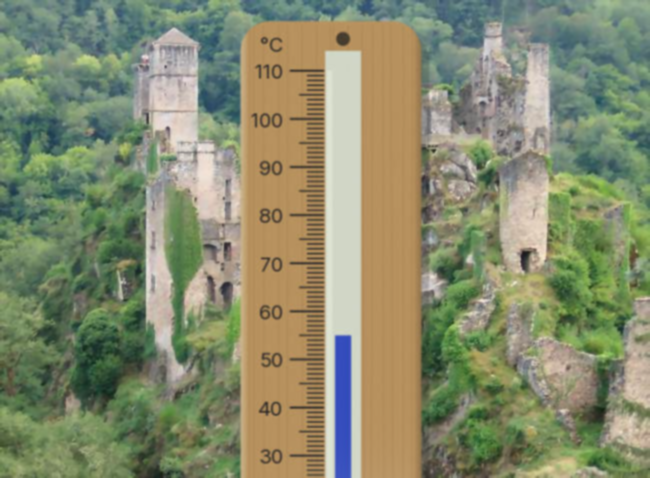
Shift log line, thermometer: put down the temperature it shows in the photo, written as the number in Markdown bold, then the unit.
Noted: **55** °C
